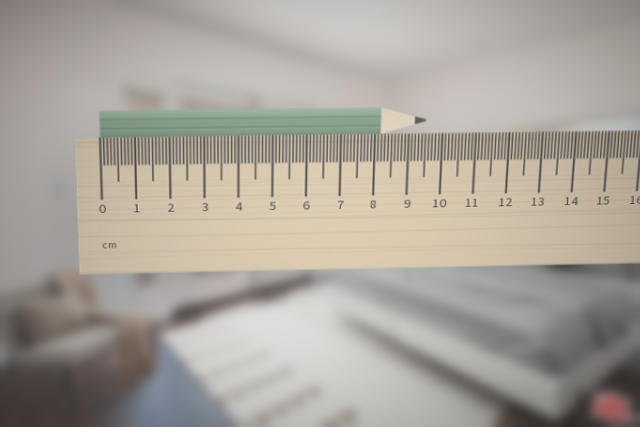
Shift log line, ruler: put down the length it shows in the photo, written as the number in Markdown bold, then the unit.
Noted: **9.5** cm
